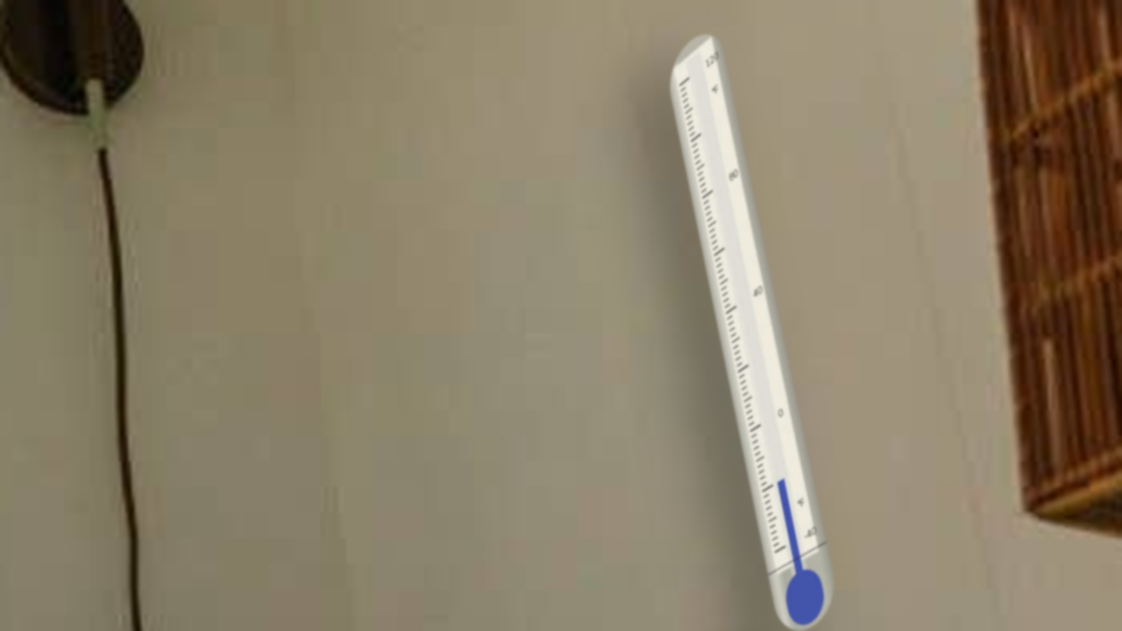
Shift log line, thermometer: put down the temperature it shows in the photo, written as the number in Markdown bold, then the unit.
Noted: **-20** °F
